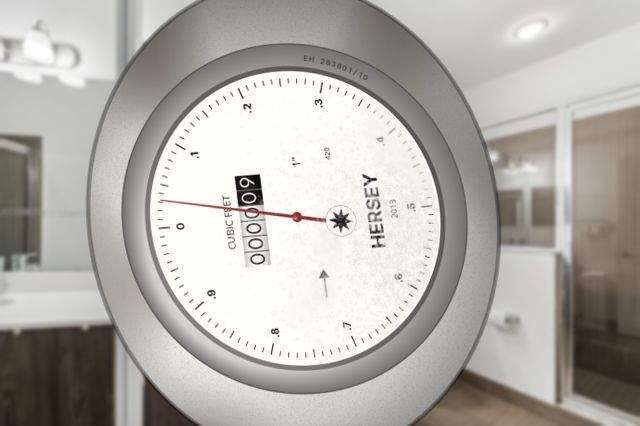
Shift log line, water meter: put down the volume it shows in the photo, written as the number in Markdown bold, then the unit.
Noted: **9.03** ft³
